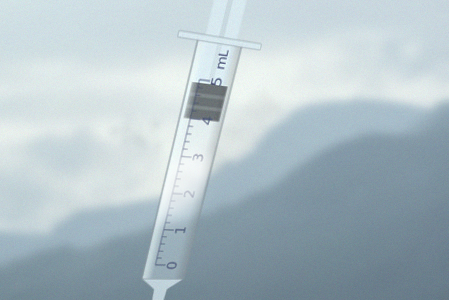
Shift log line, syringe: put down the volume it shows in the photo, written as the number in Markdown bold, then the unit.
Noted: **4** mL
